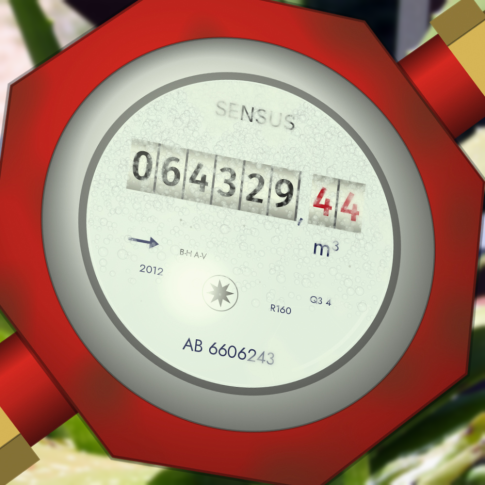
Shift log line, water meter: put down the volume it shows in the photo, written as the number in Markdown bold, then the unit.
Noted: **64329.44** m³
